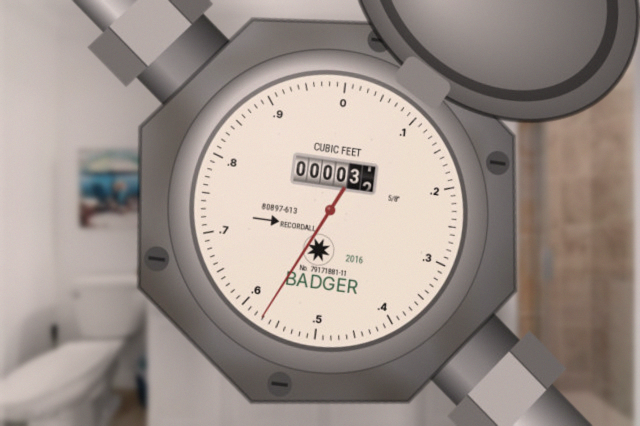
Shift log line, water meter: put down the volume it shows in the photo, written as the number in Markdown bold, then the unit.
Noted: **31.57** ft³
